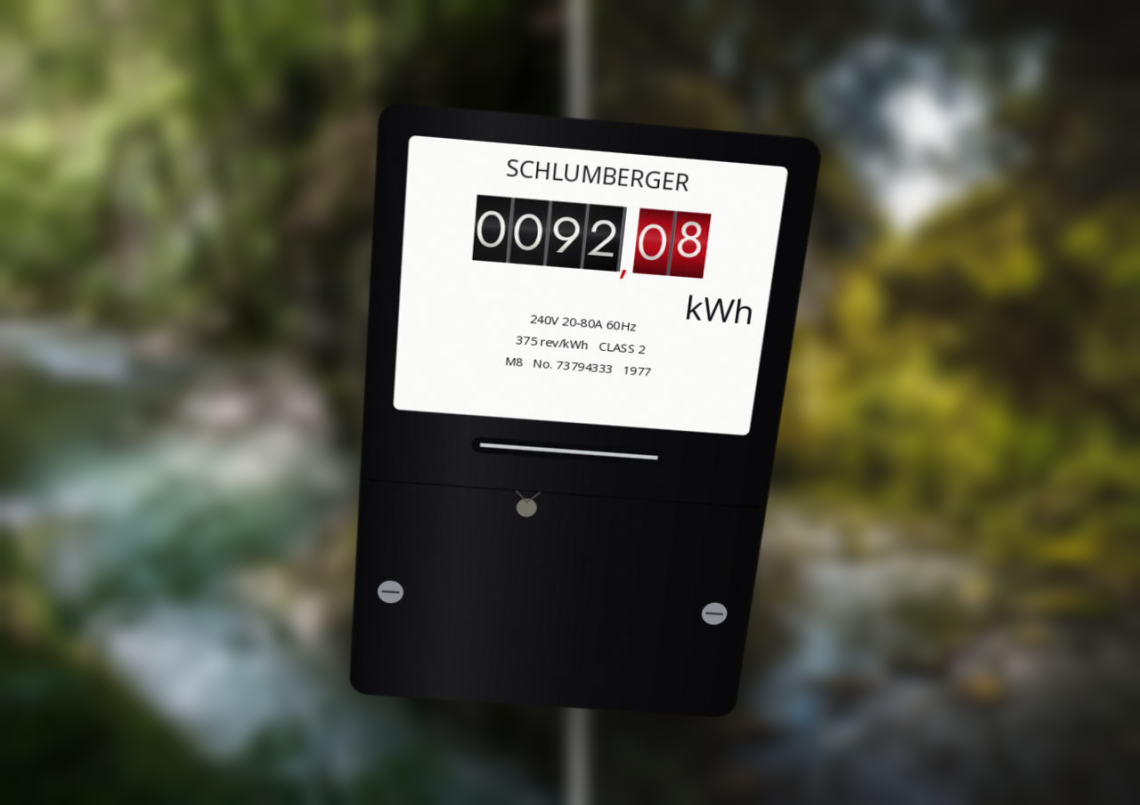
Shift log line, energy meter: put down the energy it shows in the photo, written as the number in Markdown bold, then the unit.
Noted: **92.08** kWh
